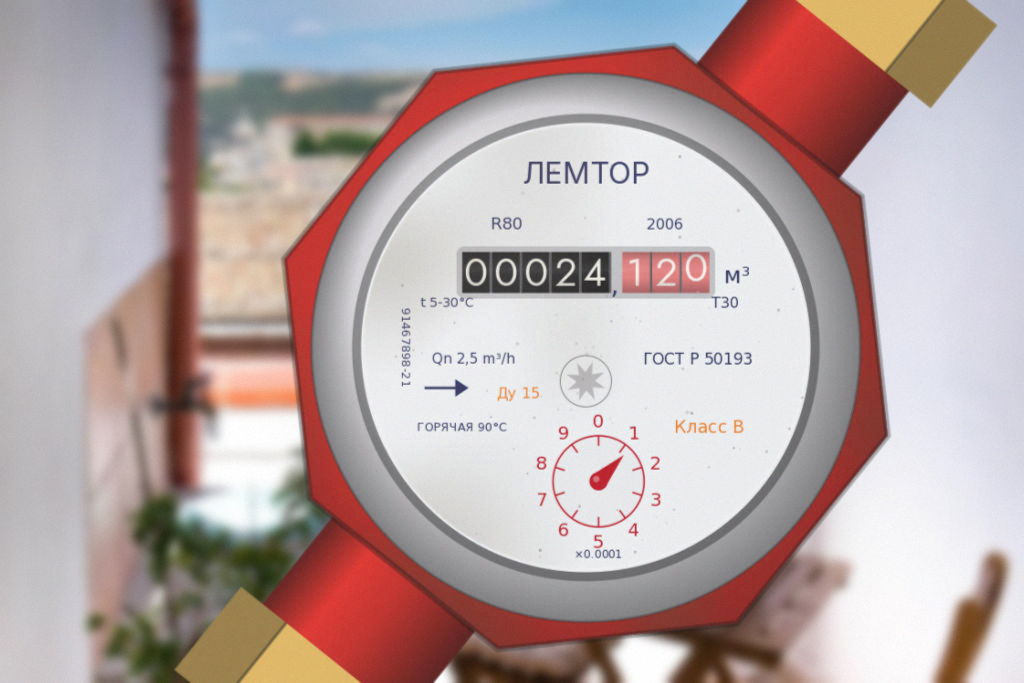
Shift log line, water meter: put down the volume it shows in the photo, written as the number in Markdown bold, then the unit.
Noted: **24.1201** m³
